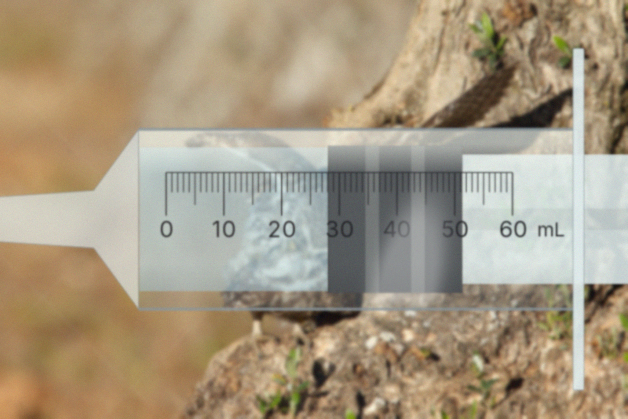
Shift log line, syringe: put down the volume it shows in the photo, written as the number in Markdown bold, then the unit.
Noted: **28** mL
